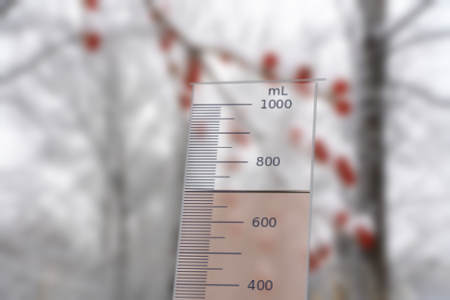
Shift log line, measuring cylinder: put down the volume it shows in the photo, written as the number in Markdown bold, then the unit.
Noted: **700** mL
